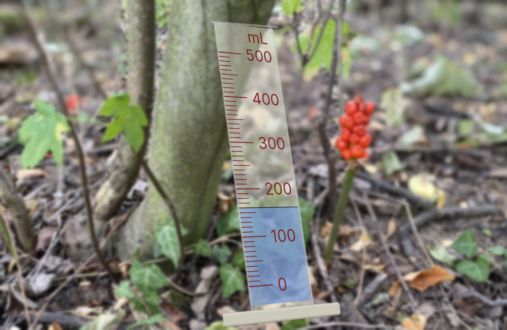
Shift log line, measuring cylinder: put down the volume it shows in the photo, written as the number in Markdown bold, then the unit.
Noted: **160** mL
